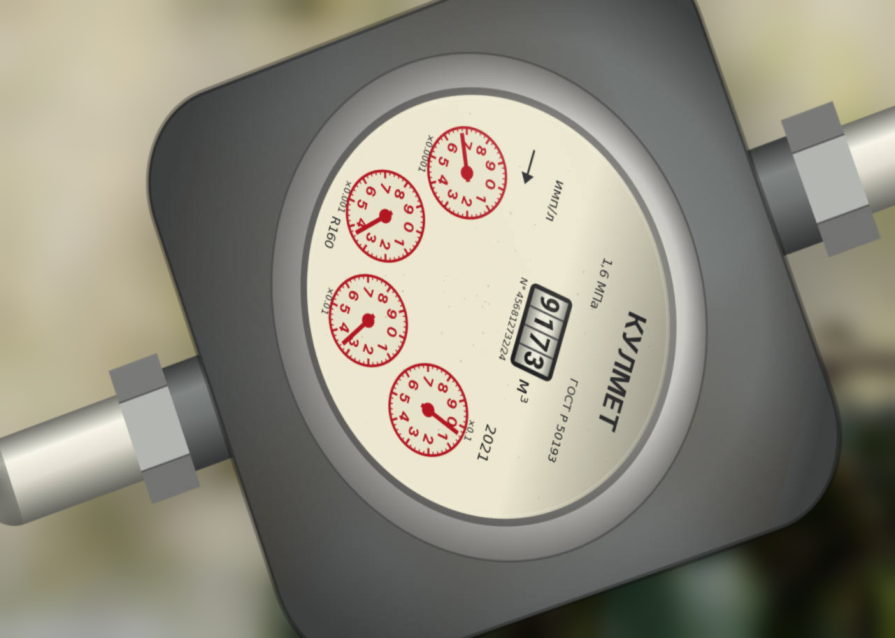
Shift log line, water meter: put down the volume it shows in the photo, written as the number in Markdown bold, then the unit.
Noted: **9173.0336** m³
